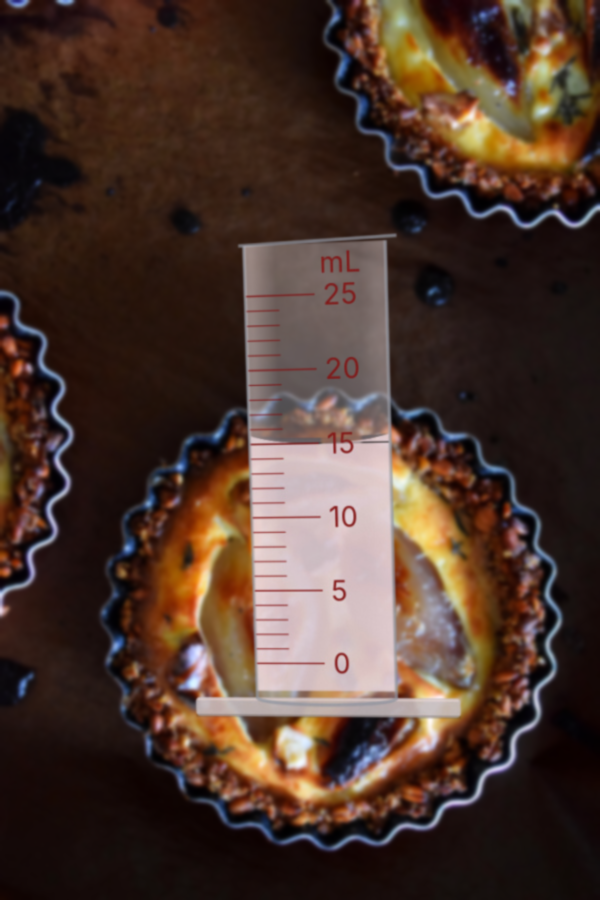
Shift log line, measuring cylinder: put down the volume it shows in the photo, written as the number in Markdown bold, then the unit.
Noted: **15** mL
